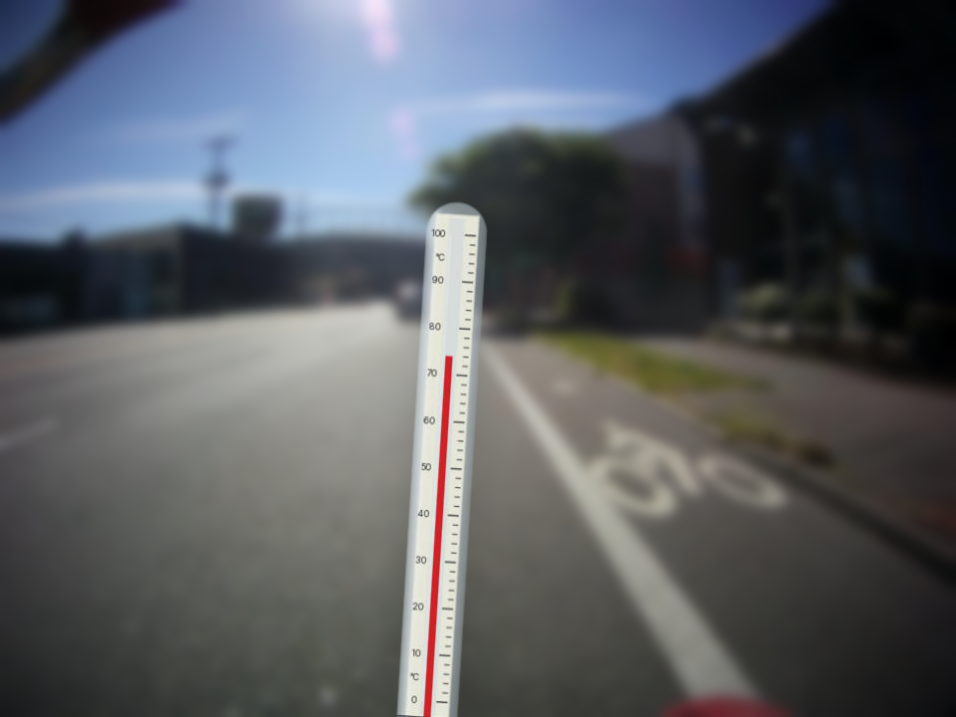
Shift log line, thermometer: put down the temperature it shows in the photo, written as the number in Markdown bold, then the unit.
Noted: **74** °C
